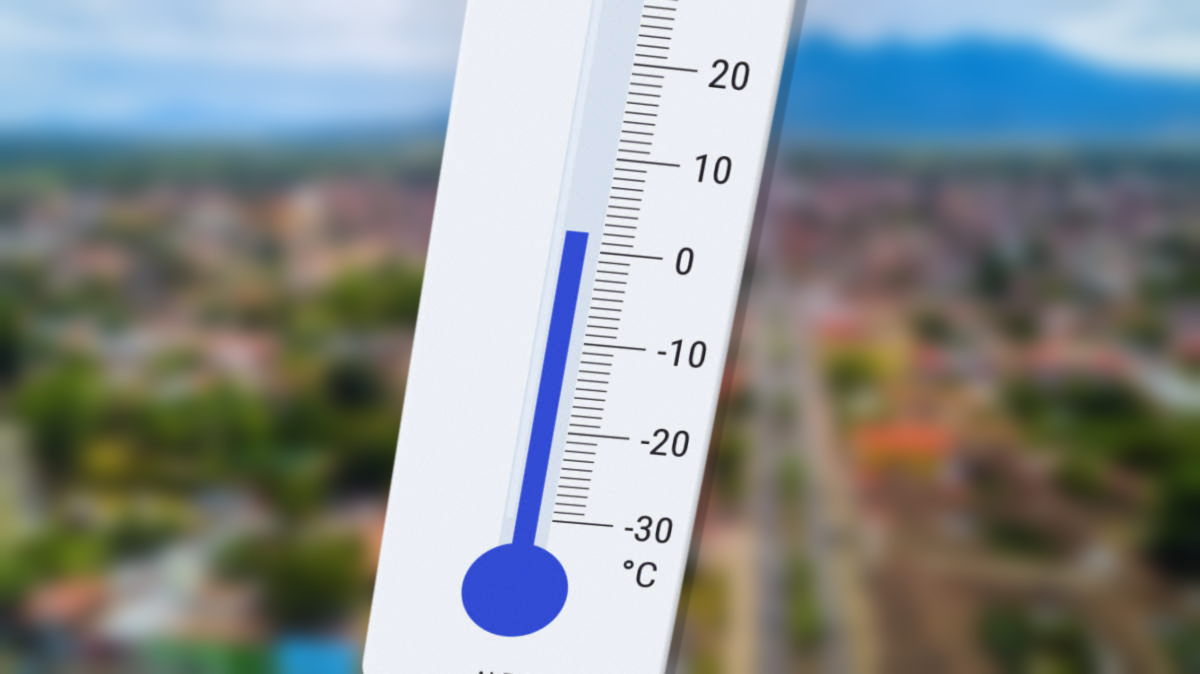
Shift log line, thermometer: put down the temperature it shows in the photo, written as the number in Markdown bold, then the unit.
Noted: **2** °C
